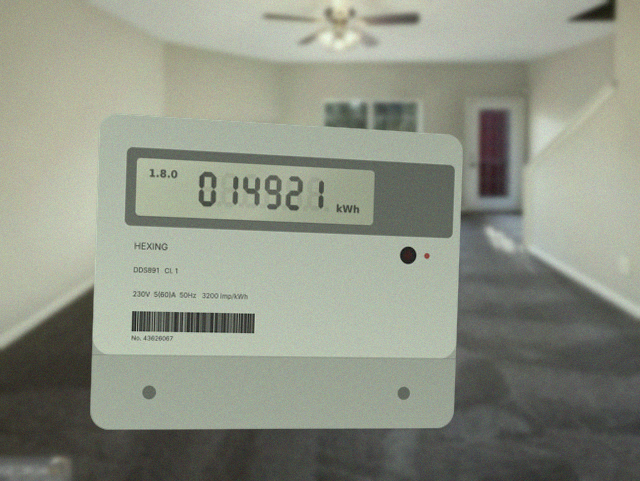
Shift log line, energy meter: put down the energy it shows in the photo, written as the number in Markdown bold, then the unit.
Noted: **14921** kWh
